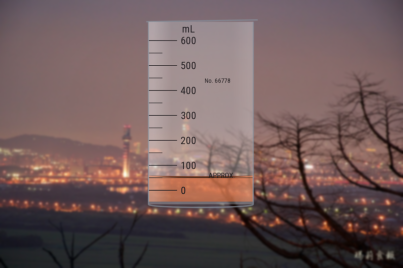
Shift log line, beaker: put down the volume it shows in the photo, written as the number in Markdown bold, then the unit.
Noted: **50** mL
